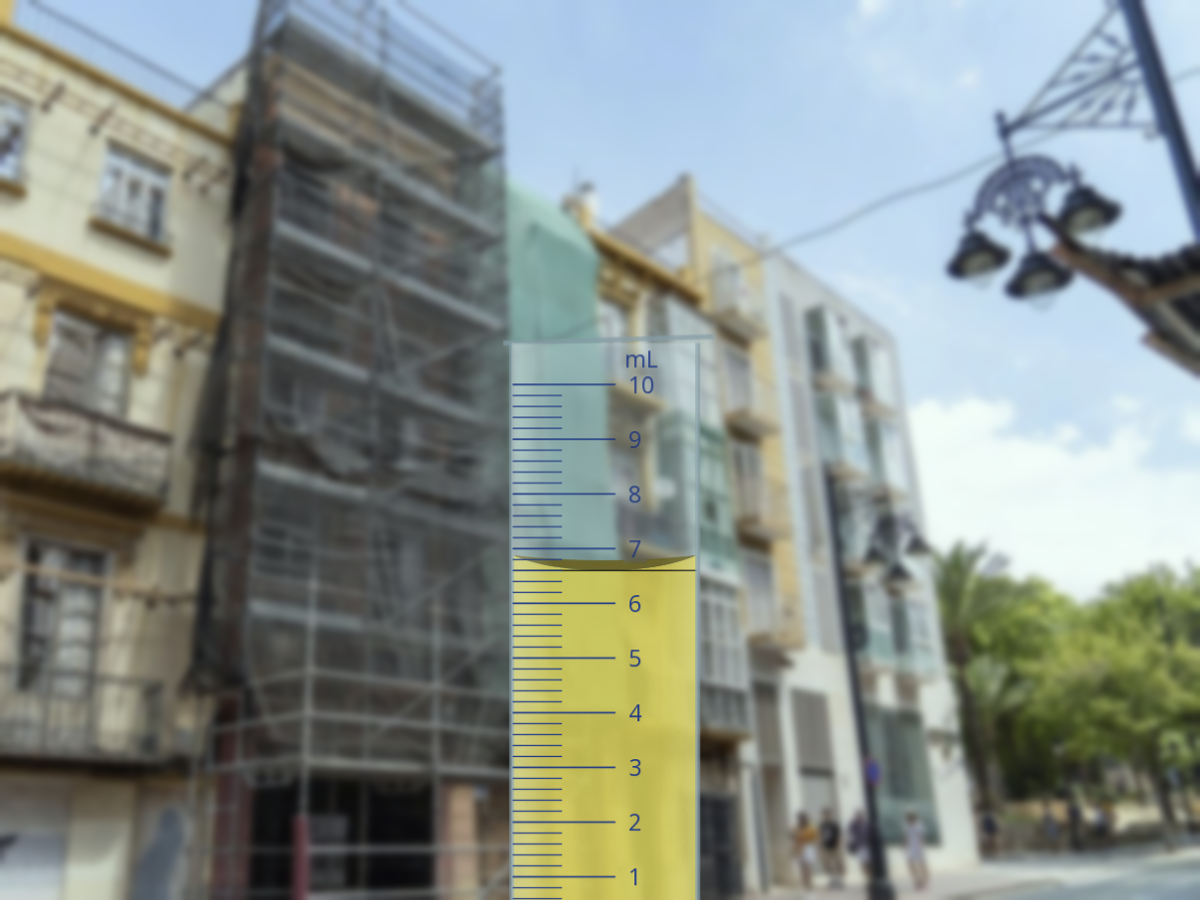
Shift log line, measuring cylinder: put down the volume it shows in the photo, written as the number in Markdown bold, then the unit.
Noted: **6.6** mL
